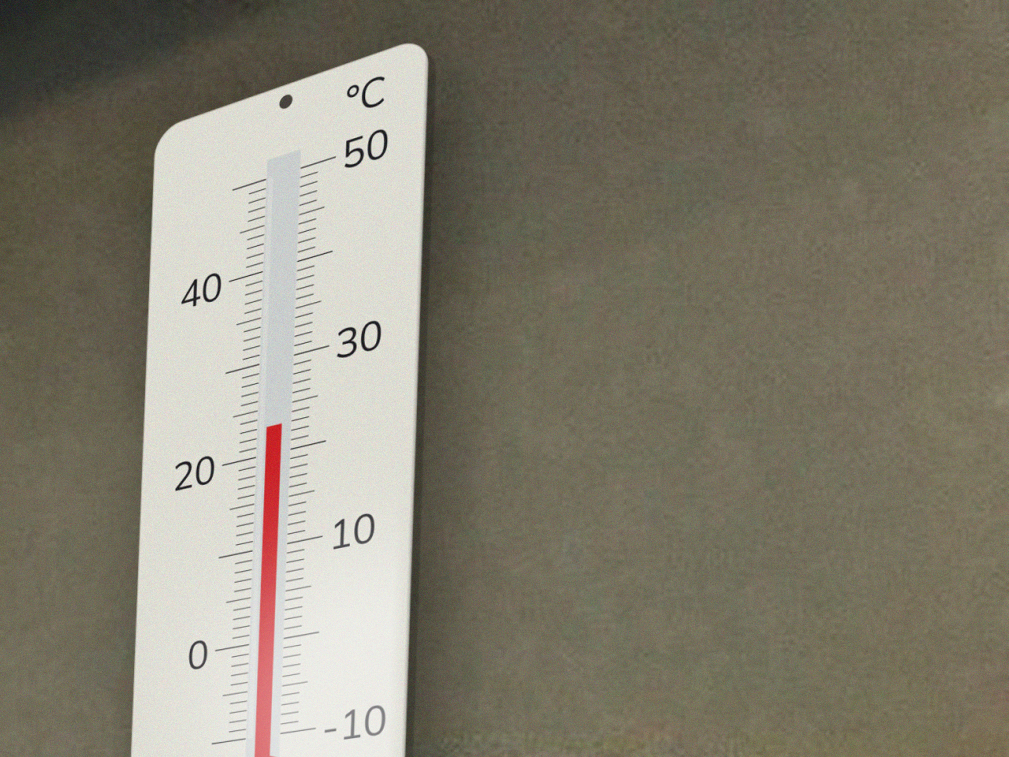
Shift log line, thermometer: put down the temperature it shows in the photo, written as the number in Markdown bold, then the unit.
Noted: **23** °C
